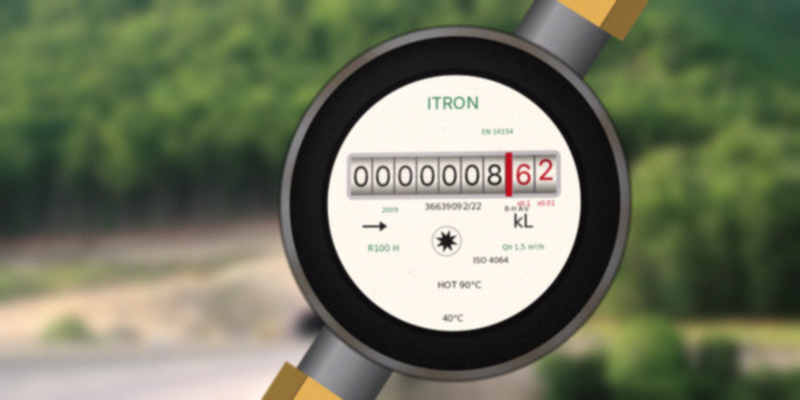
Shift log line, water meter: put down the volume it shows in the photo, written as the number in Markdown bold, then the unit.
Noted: **8.62** kL
